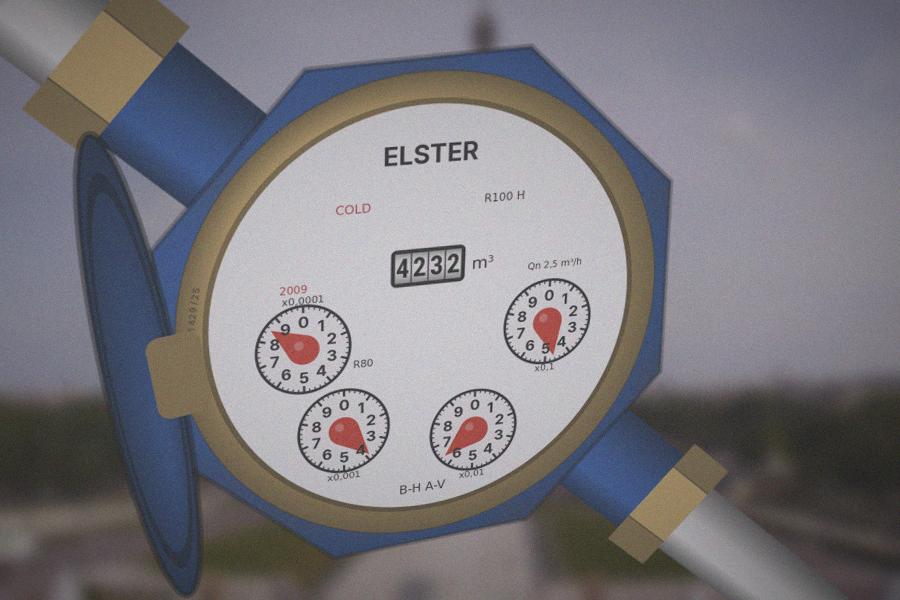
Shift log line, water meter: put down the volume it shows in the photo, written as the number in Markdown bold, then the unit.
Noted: **4232.4638** m³
